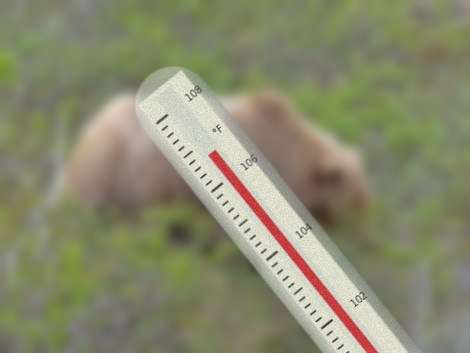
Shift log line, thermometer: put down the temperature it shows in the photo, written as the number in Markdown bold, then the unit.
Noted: **106.7** °F
